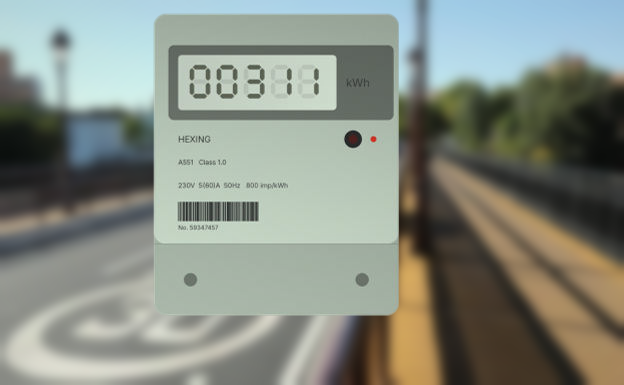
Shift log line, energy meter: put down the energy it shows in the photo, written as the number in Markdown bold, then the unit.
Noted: **311** kWh
